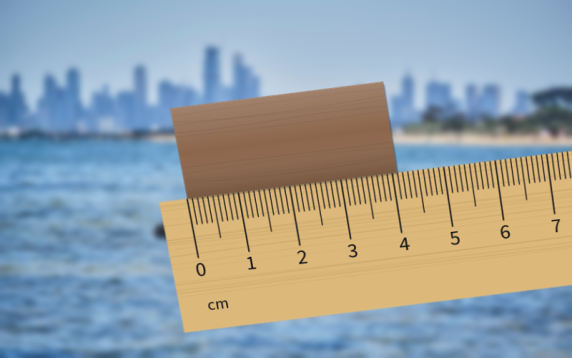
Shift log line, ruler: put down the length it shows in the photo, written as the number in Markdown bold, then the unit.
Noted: **4.1** cm
